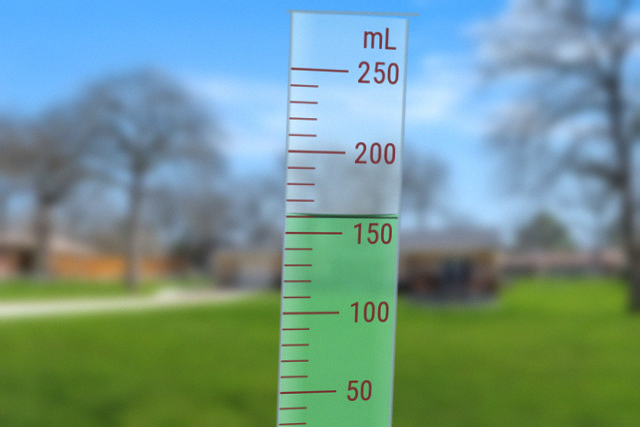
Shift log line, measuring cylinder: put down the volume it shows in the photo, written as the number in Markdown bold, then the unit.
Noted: **160** mL
